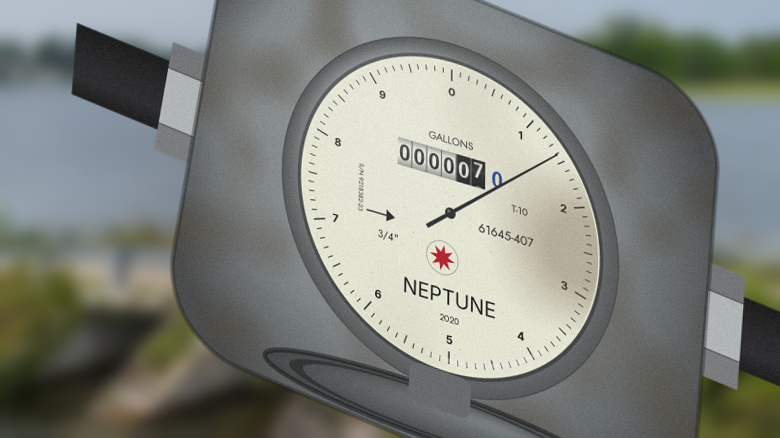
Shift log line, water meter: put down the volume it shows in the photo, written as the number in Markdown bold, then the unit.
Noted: **71.4** gal
